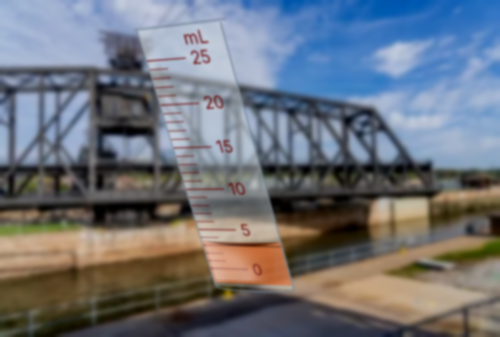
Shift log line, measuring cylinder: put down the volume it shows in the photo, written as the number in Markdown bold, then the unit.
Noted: **3** mL
